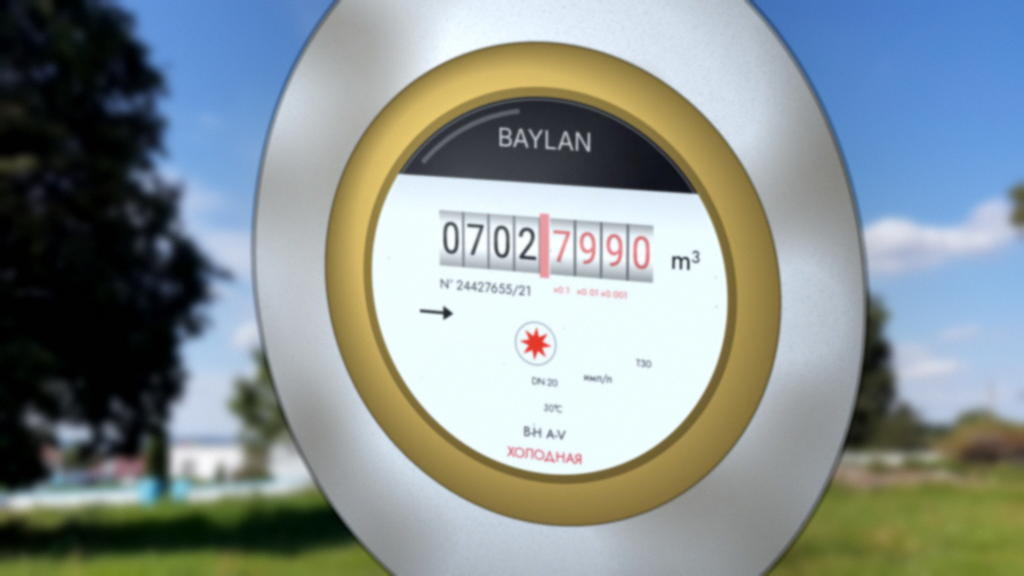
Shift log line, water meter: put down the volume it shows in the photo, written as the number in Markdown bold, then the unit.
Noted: **702.7990** m³
